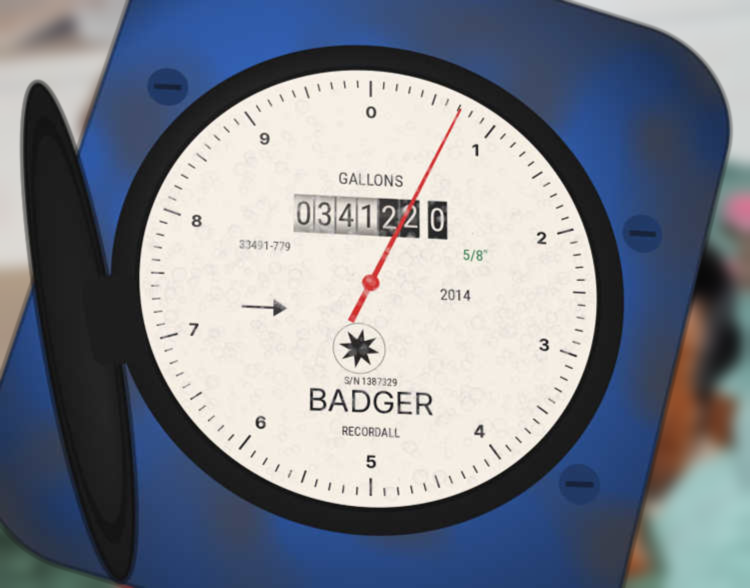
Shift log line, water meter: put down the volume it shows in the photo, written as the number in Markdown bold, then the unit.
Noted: **341220.7** gal
